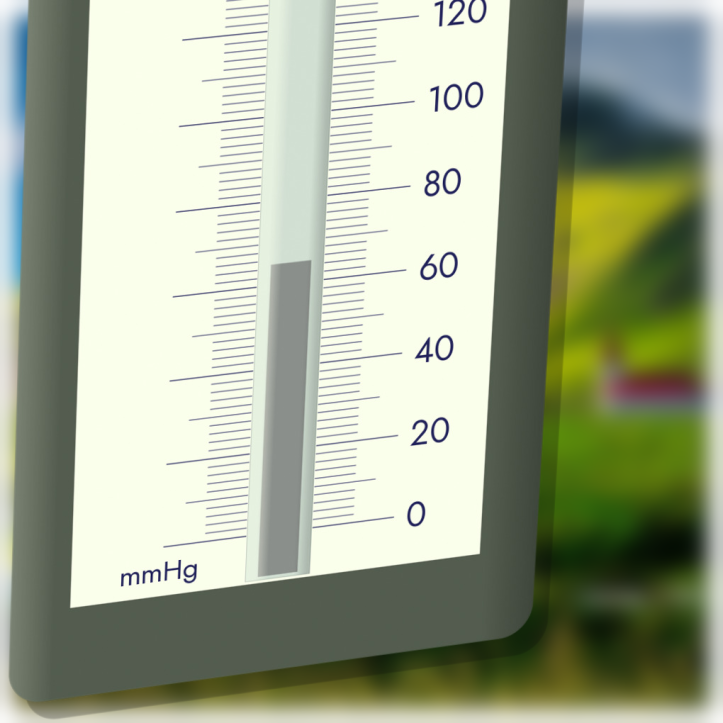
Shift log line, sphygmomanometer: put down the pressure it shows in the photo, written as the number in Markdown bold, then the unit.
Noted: **65** mmHg
